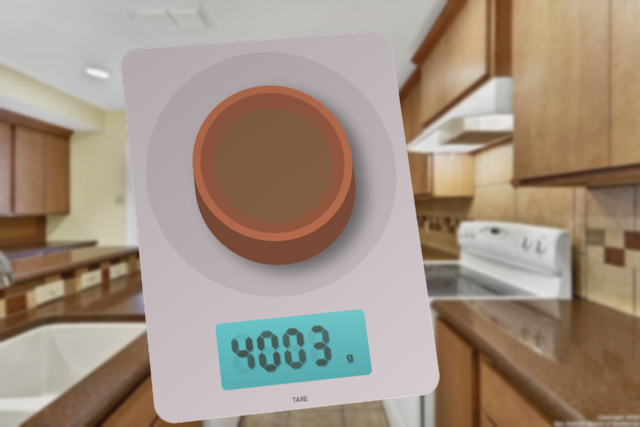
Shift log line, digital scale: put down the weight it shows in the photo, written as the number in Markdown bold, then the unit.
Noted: **4003** g
